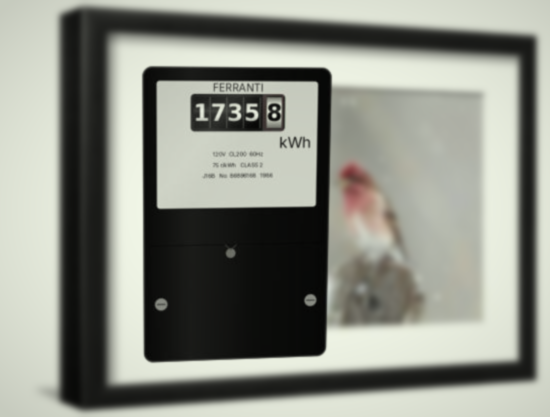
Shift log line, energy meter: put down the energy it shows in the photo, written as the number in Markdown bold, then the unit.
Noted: **1735.8** kWh
